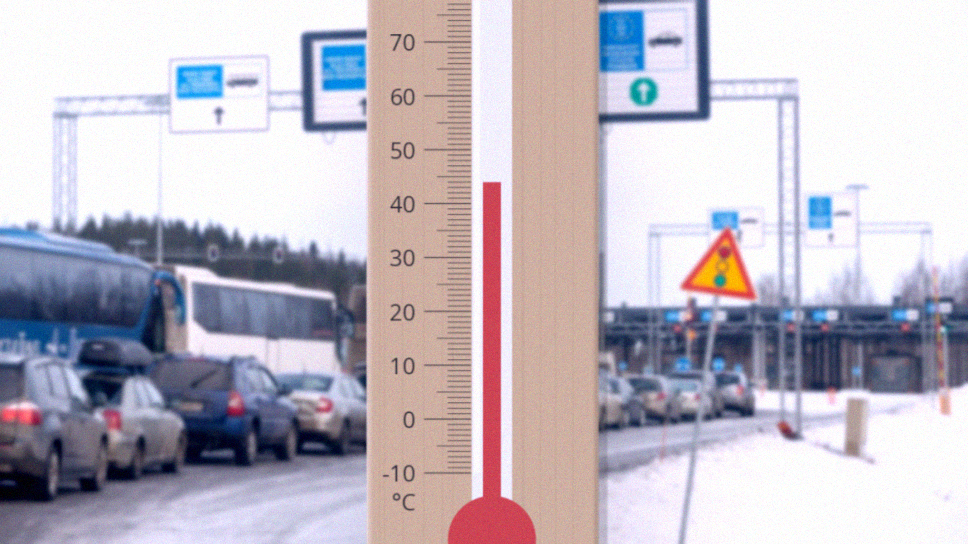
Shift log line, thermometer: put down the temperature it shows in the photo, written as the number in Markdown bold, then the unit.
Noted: **44** °C
